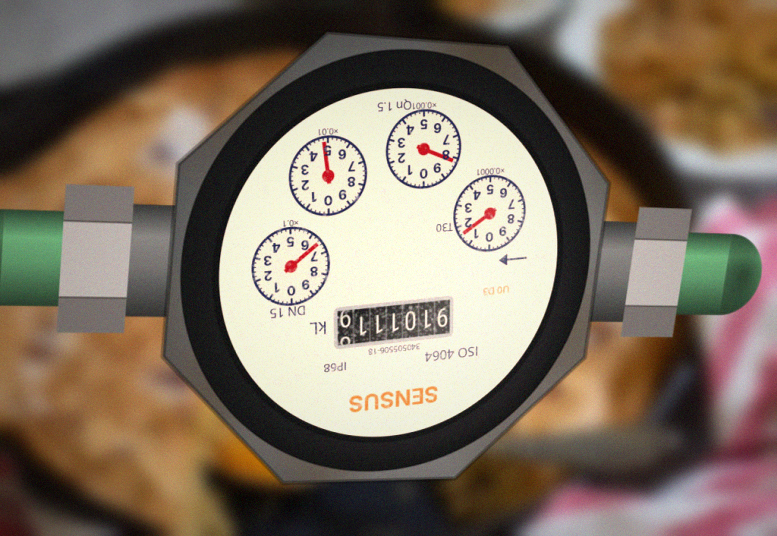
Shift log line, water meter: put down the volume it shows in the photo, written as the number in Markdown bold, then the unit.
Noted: **9101118.6481** kL
